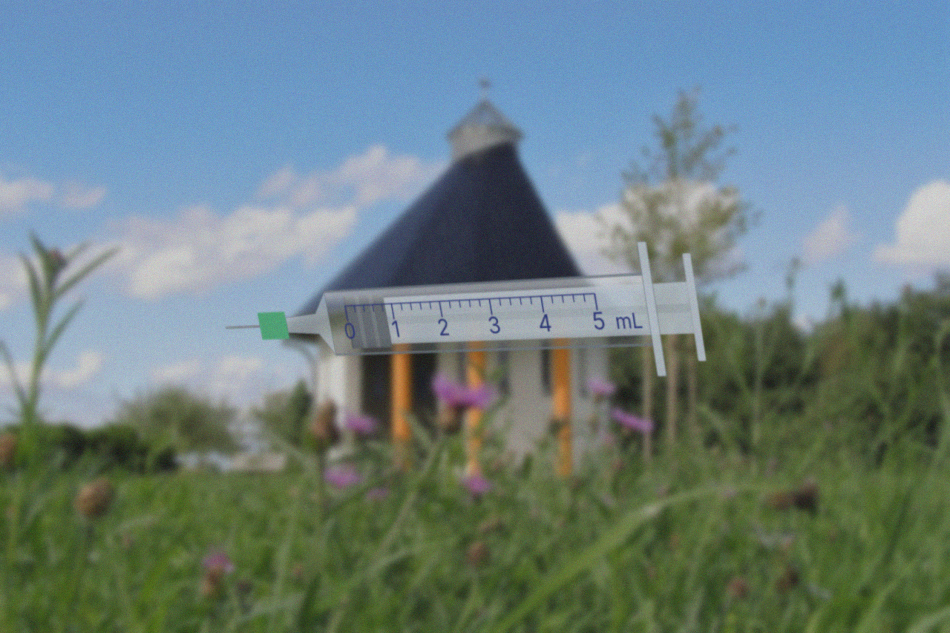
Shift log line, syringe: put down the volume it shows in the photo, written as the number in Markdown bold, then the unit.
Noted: **0** mL
